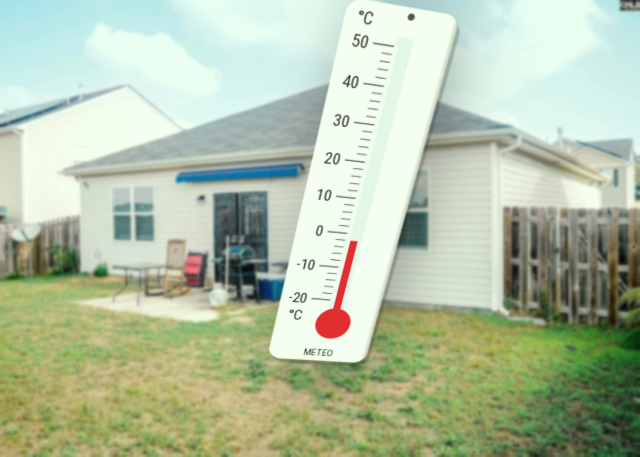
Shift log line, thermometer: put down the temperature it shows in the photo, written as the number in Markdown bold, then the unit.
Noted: **-2** °C
